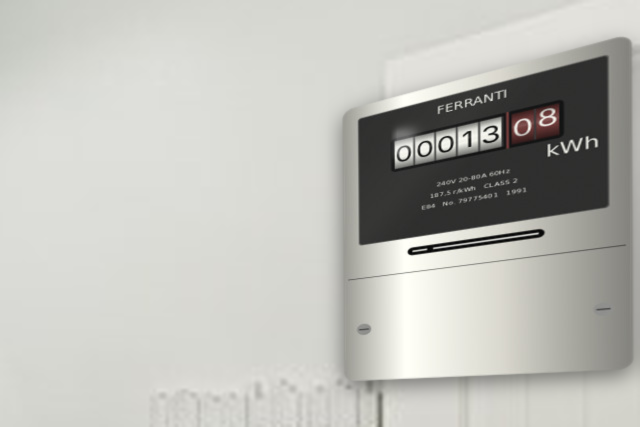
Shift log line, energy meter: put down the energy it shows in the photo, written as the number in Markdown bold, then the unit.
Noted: **13.08** kWh
